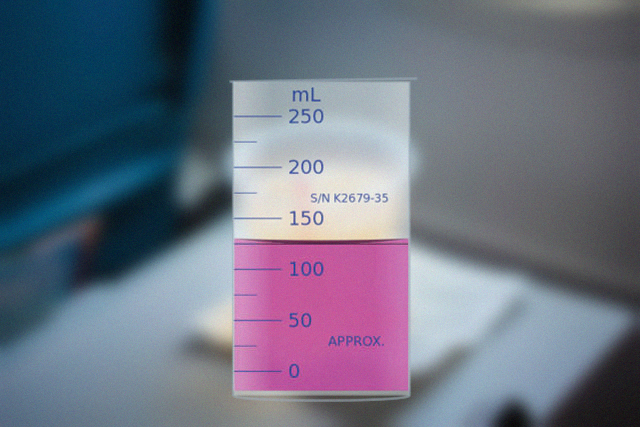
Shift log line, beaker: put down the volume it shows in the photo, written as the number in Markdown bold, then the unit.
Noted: **125** mL
